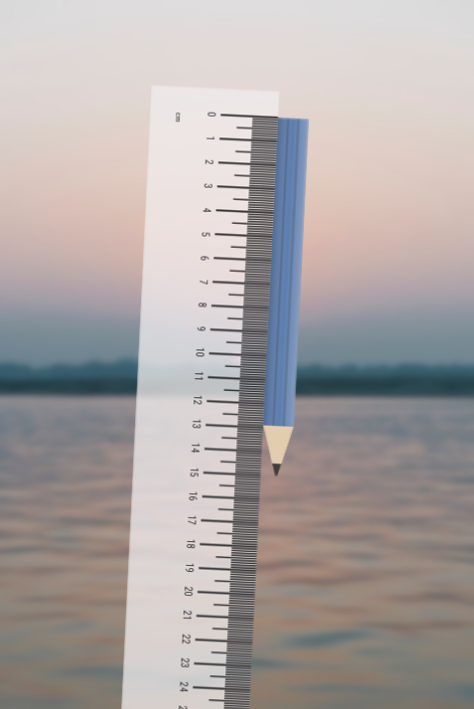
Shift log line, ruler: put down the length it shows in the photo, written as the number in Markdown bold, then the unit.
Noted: **15** cm
